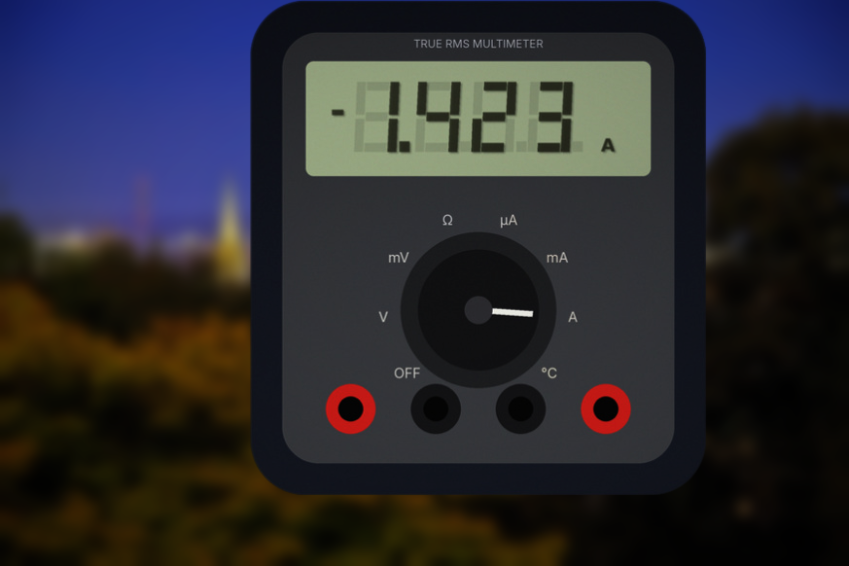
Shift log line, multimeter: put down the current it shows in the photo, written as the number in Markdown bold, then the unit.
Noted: **-1.423** A
